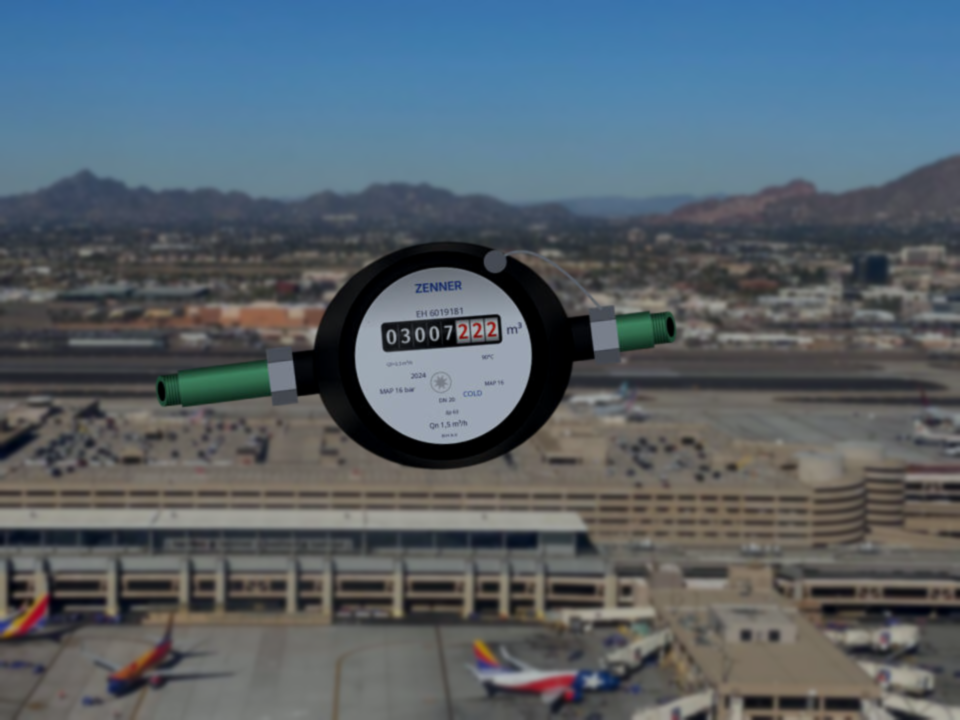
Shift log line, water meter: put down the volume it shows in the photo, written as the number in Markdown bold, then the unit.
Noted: **3007.222** m³
